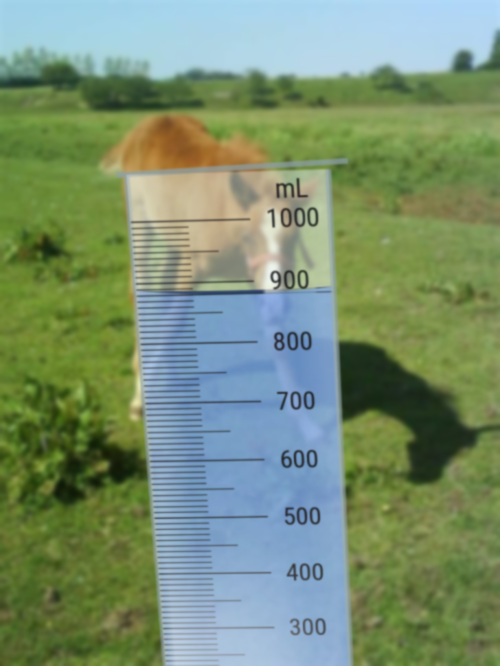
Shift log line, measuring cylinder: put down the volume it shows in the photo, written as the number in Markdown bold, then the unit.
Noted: **880** mL
